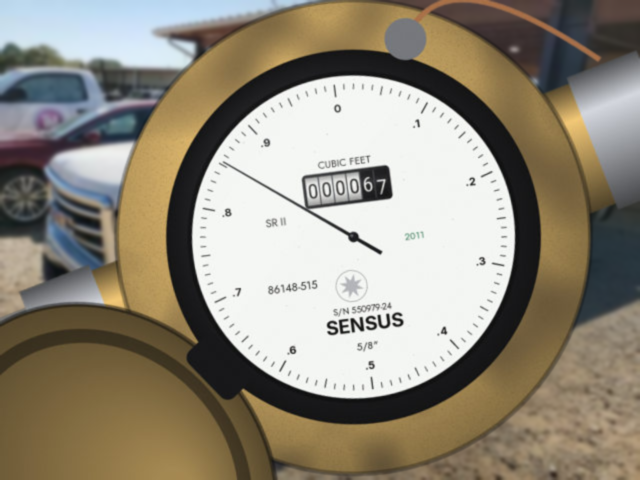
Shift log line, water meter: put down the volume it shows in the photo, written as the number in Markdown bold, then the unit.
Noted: **66.85** ft³
